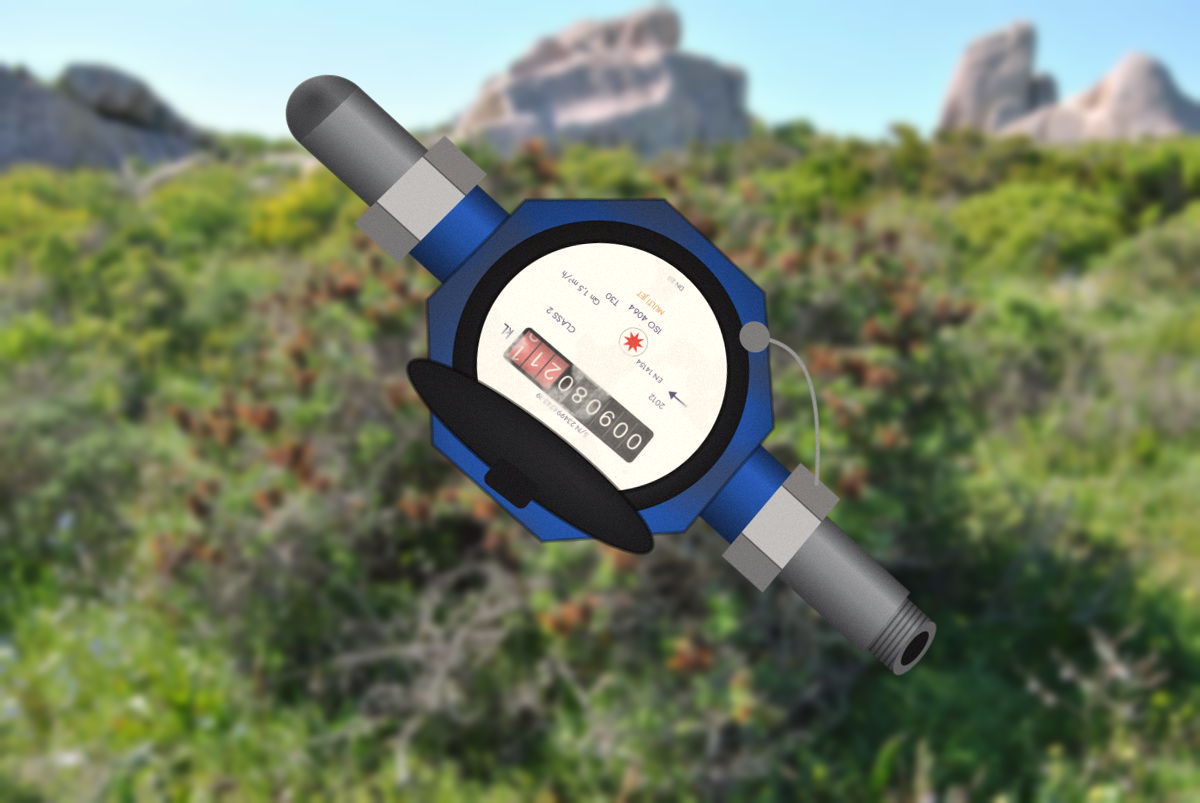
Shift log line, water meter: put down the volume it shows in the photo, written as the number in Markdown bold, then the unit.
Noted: **9080.211** kL
